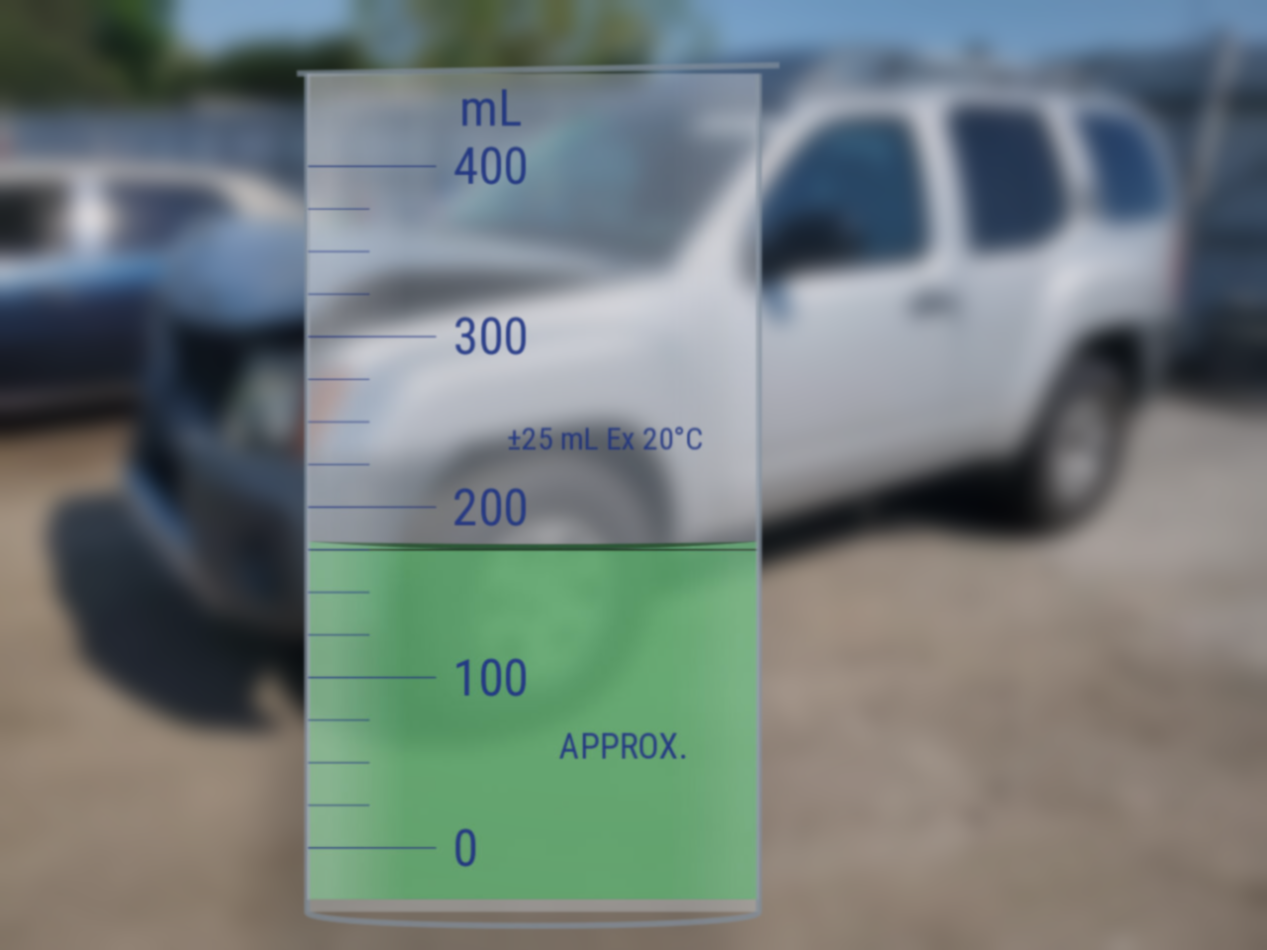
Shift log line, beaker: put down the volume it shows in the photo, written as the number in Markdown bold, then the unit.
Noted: **175** mL
